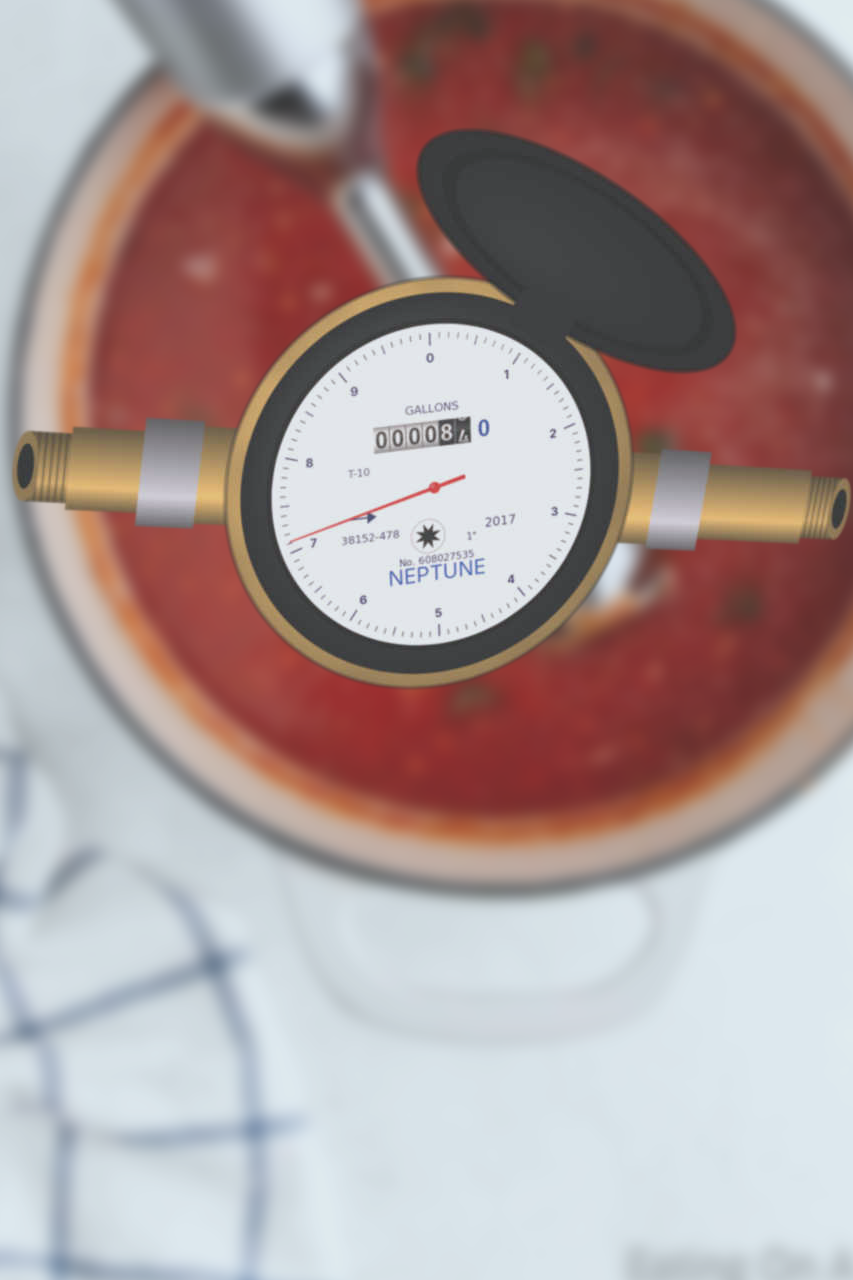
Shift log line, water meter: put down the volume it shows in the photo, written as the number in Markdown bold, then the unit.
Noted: **837.1** gal
